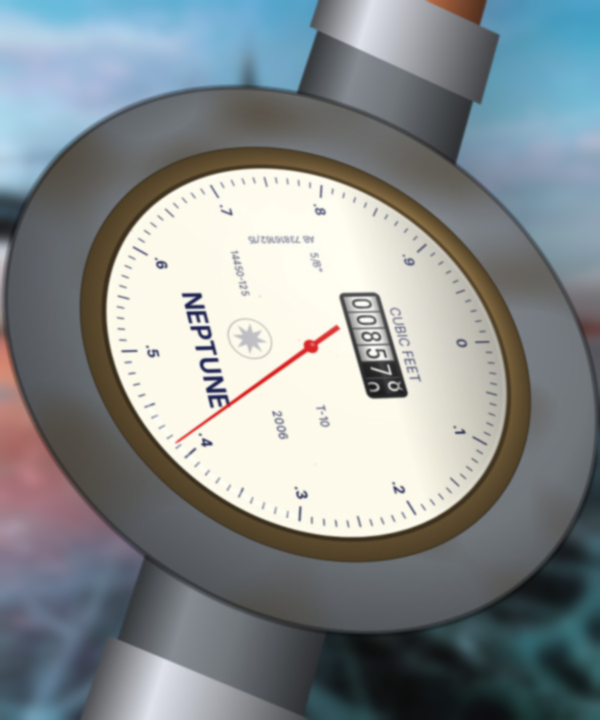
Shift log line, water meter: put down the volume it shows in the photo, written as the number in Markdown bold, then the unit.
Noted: **8578.41** ft³
